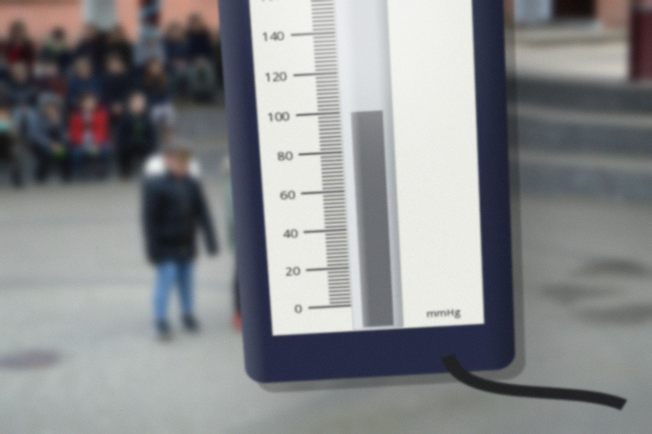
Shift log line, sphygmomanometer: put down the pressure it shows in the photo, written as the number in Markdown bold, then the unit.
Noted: **100** mmHg
